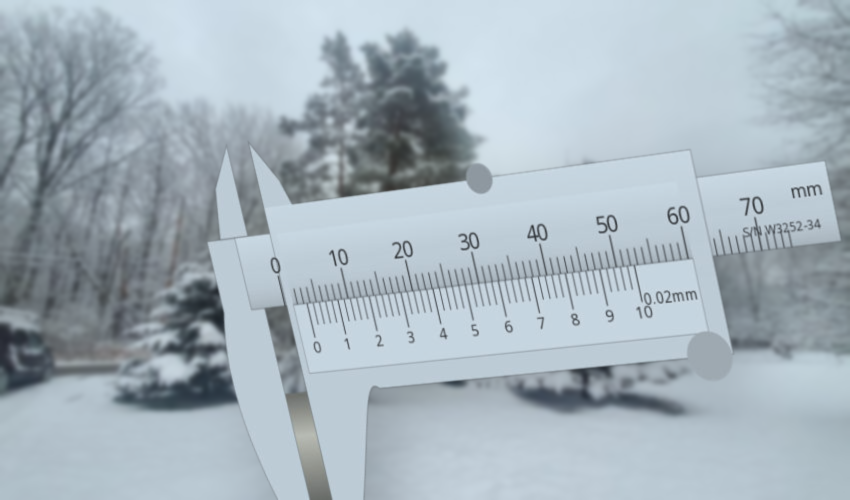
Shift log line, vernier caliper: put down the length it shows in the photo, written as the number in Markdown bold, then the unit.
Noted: **3.5** mm
